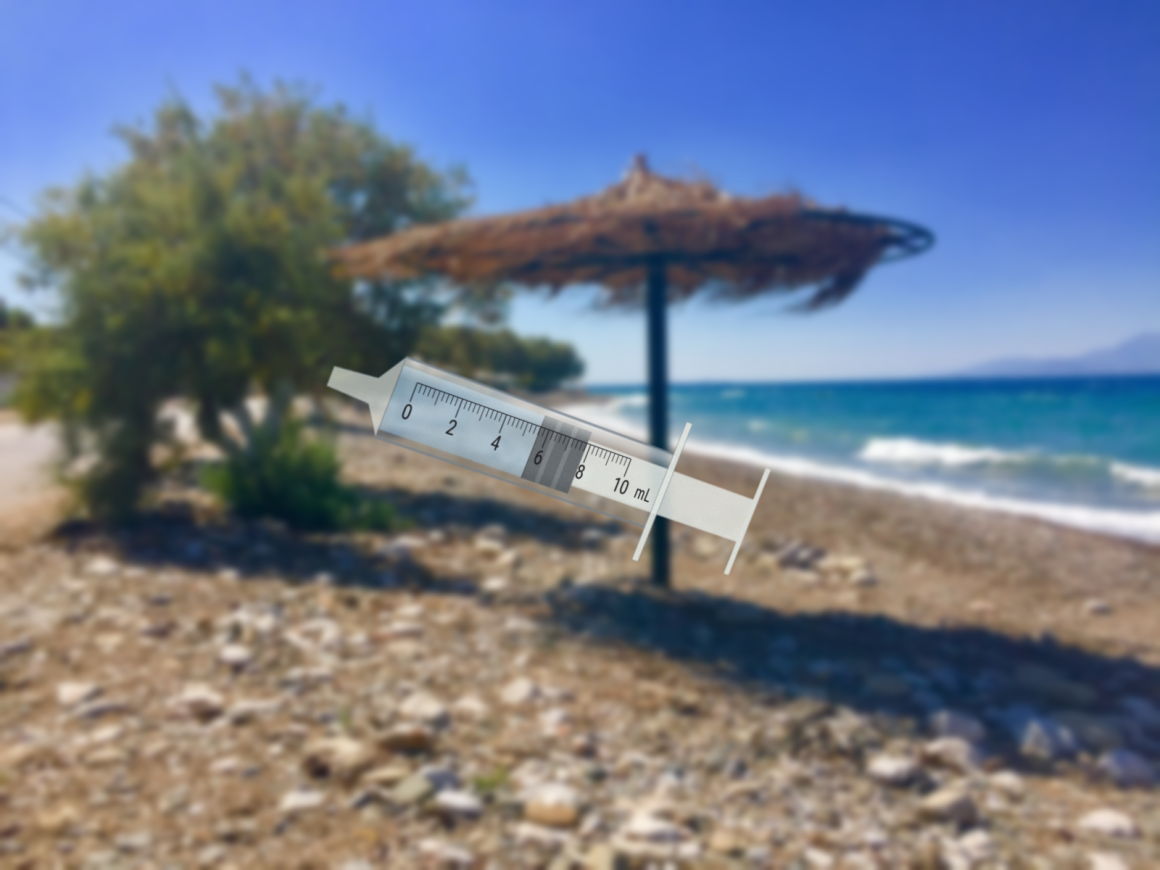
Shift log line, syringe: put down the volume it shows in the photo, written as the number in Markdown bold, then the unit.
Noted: **5.6** mL
